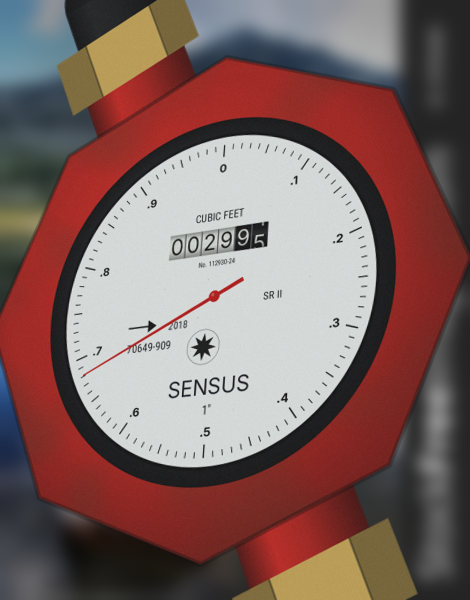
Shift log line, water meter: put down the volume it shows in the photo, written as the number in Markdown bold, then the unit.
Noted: **2994.68** ft³
